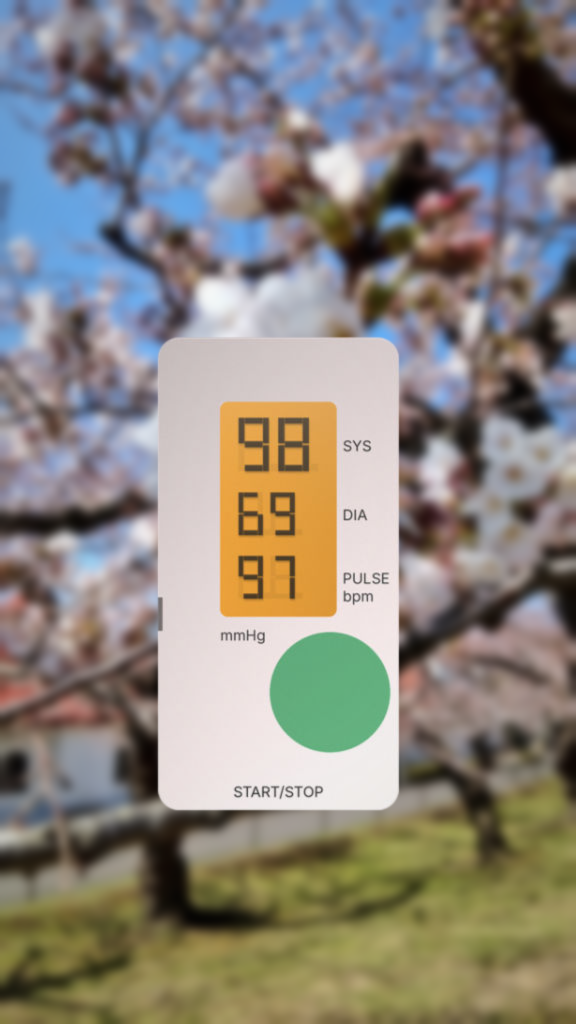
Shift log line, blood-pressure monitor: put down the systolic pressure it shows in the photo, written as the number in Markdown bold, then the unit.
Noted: **98** mmHg
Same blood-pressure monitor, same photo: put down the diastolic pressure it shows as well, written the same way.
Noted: **69** mmHg
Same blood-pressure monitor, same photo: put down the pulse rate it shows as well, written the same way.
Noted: **97** bpm
